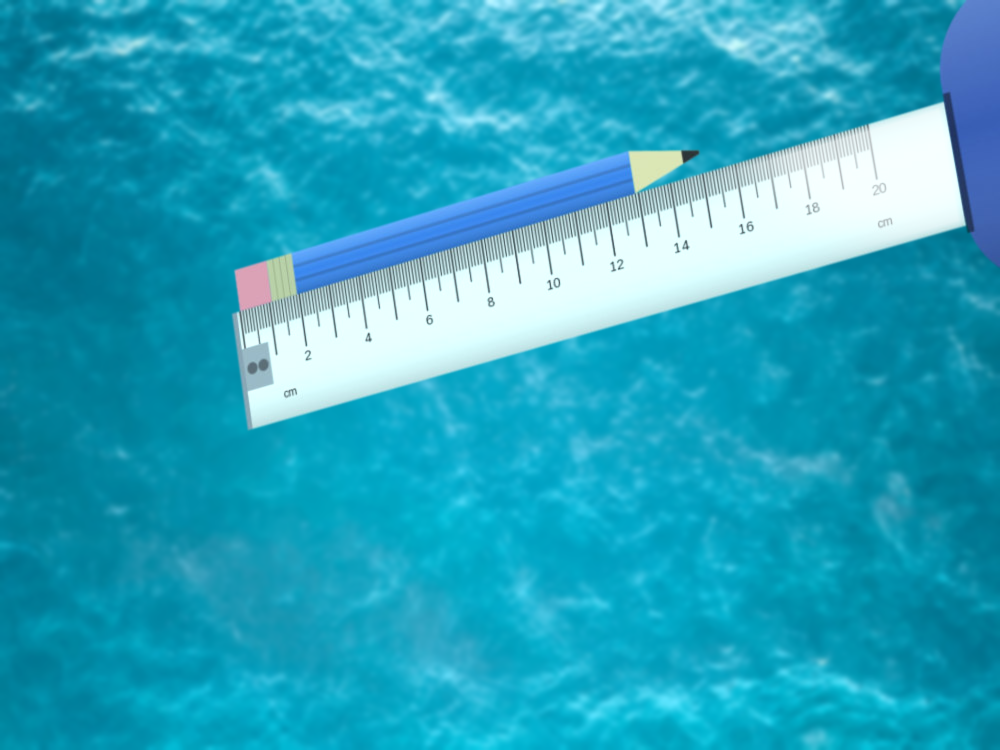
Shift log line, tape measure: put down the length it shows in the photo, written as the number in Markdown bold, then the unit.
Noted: **15** cm
